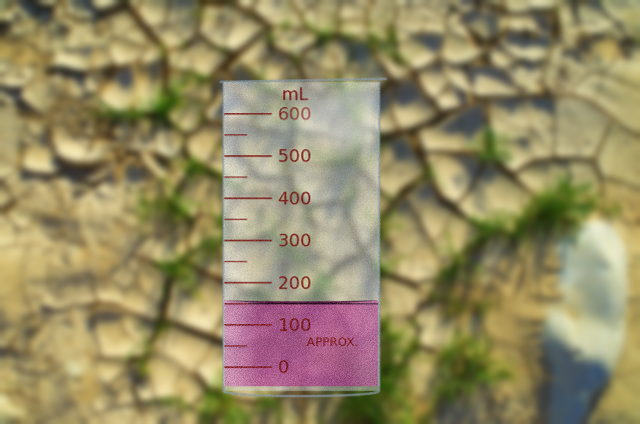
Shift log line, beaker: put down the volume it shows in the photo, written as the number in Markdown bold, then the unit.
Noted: **150** mL
